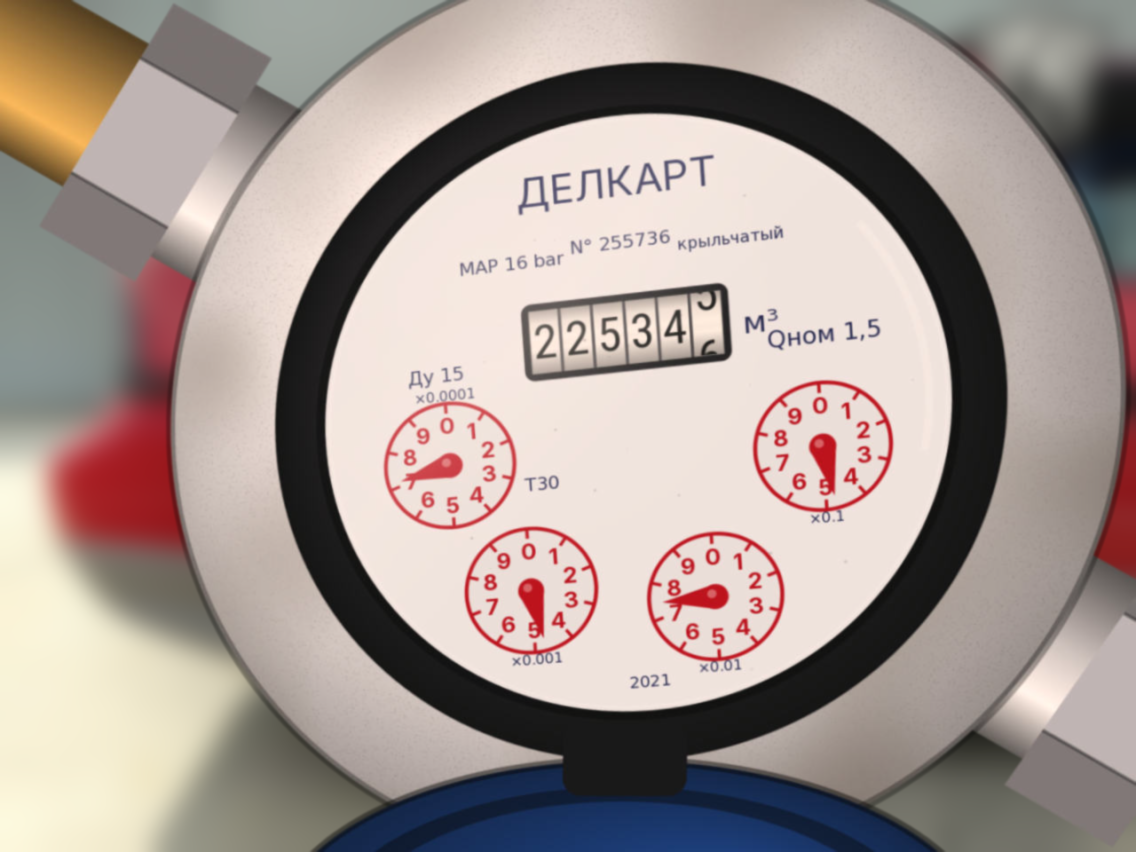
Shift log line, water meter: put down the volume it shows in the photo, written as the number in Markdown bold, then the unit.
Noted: **225345.4747** m³
